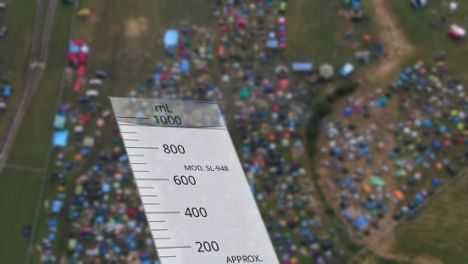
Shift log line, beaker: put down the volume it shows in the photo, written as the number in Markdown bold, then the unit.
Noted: **950** mL
